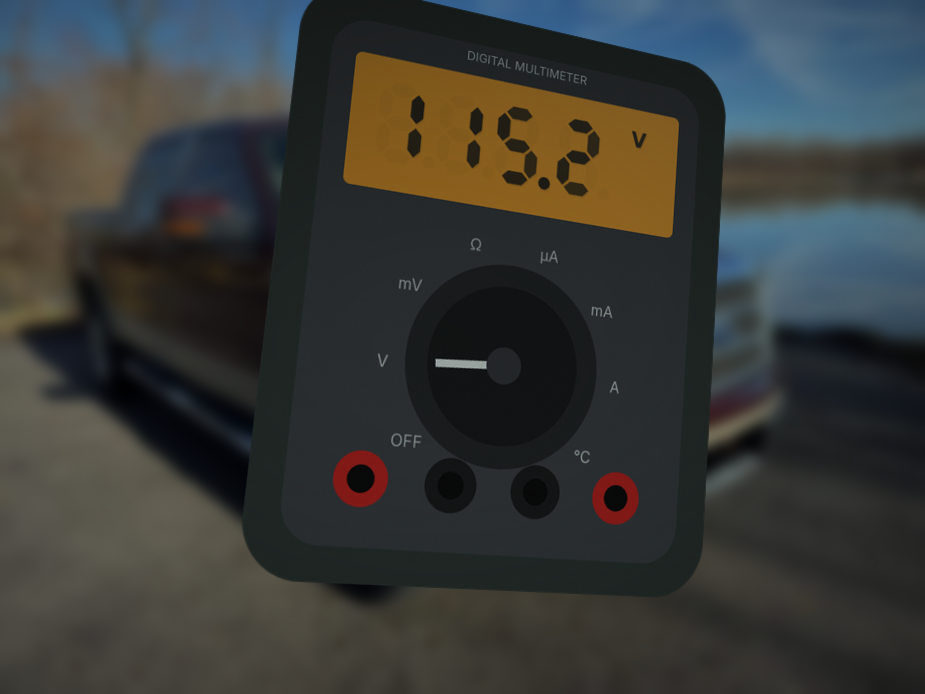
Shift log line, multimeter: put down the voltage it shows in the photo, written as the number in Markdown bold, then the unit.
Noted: **115.2** V
